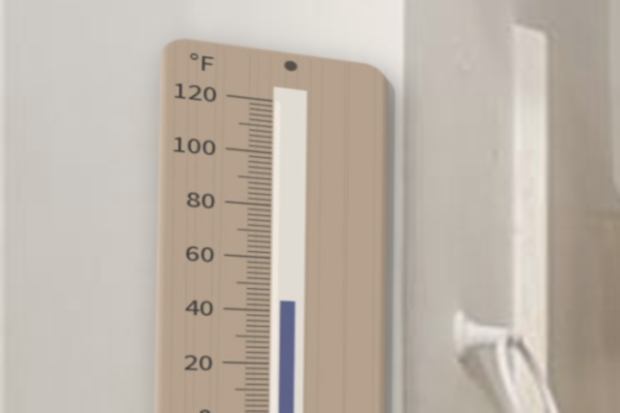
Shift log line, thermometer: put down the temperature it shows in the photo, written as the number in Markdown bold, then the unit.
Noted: **44** °F
